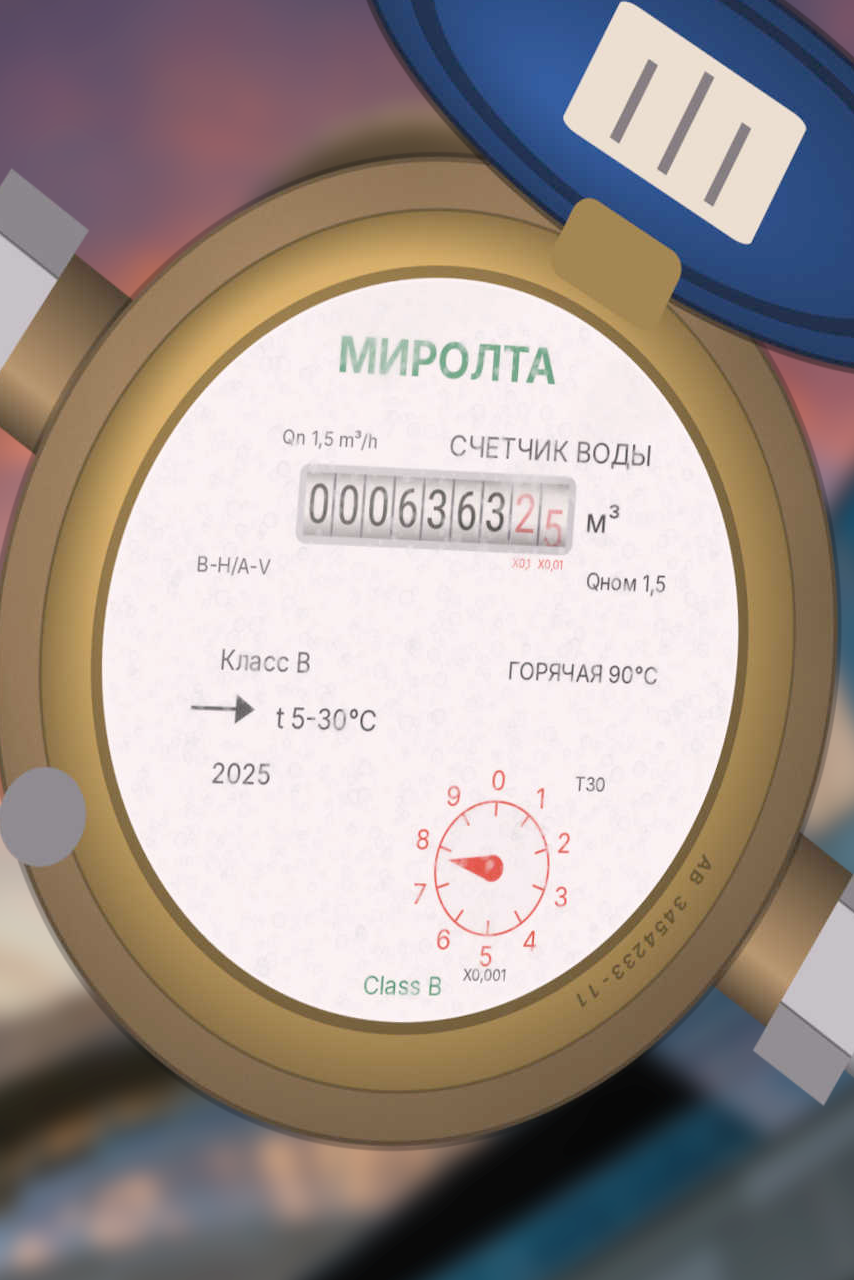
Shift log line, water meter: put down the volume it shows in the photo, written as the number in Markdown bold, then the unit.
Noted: **6363.247** m³
